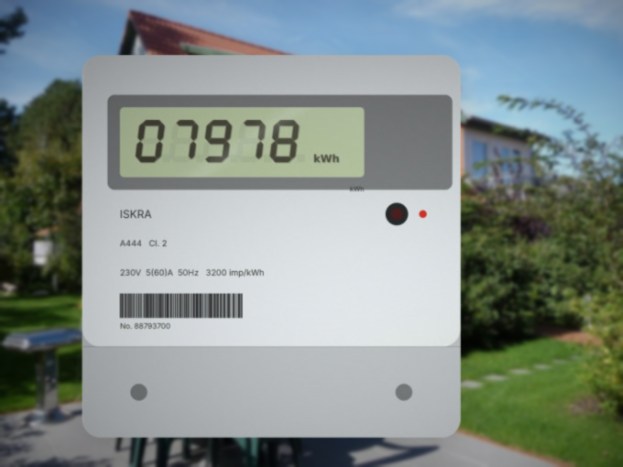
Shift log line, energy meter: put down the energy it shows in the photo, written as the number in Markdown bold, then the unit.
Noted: **7978** kWh
